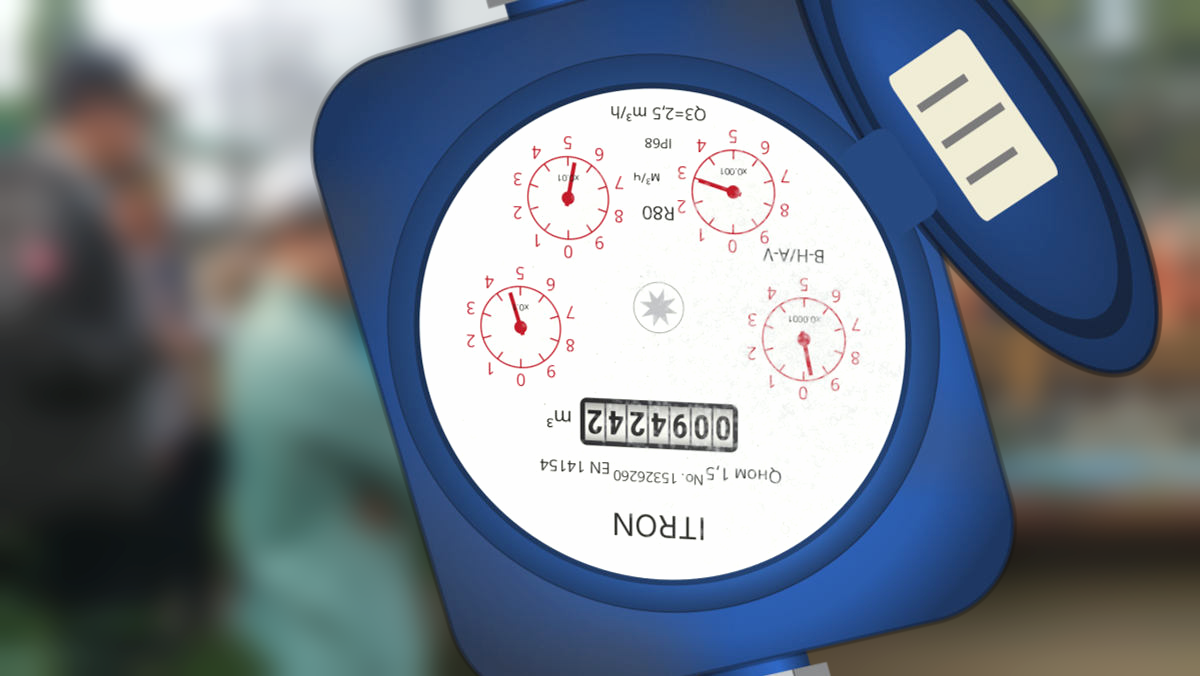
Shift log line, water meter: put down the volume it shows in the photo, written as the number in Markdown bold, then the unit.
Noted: **94242.4529** m³
